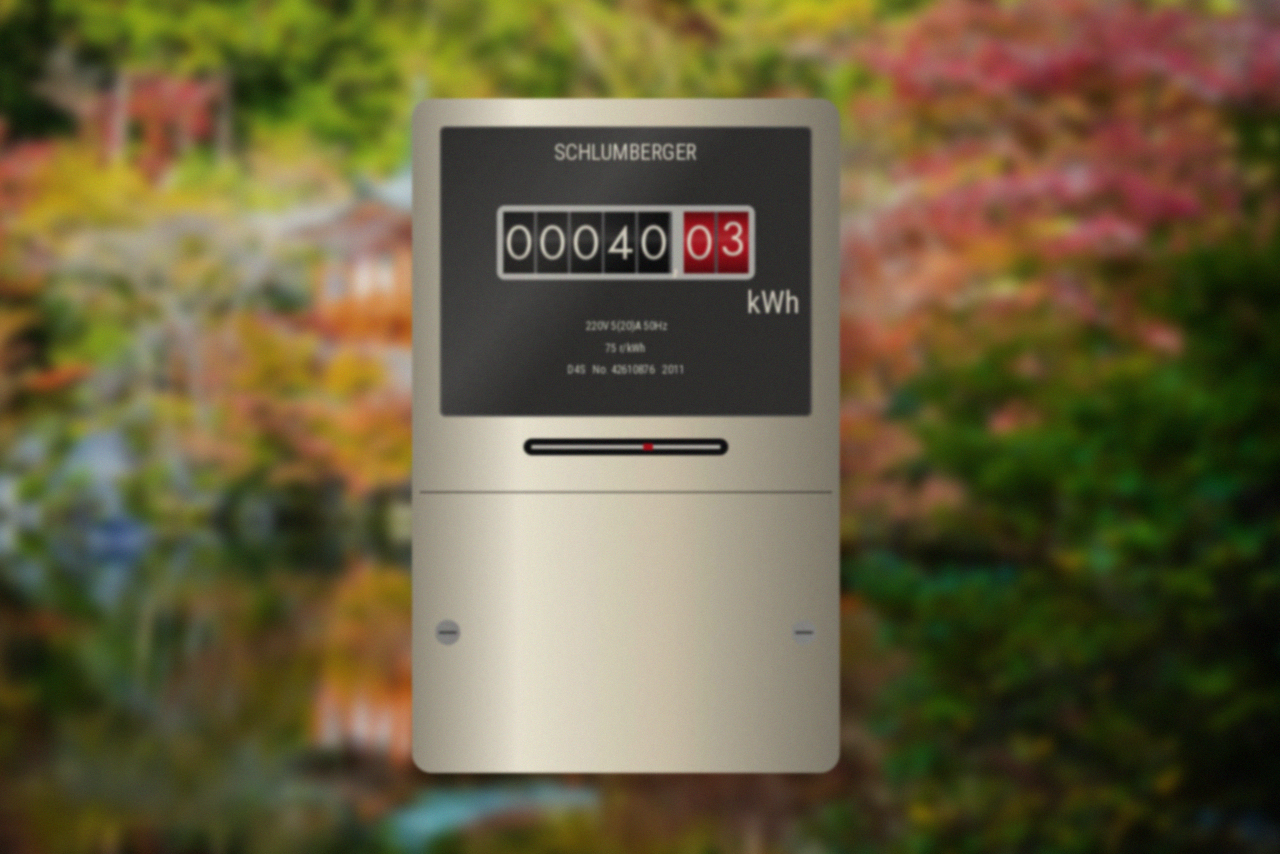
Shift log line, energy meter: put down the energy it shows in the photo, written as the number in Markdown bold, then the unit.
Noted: **40.03** kWh
